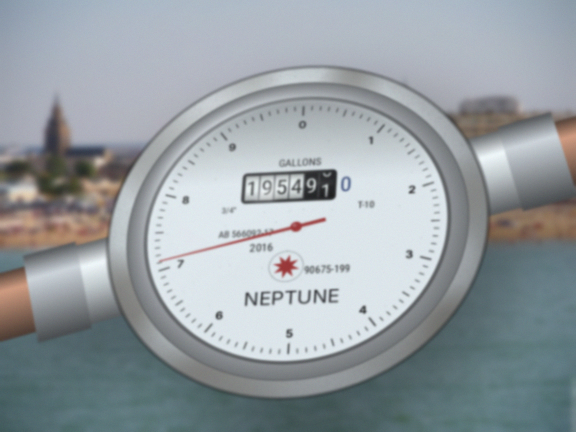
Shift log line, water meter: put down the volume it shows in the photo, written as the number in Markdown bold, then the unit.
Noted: **1954907.1** gal
